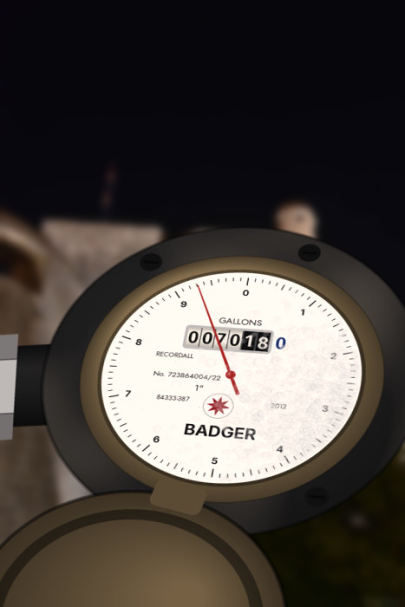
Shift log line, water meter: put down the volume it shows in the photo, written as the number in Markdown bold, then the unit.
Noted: **70179.3** gal
